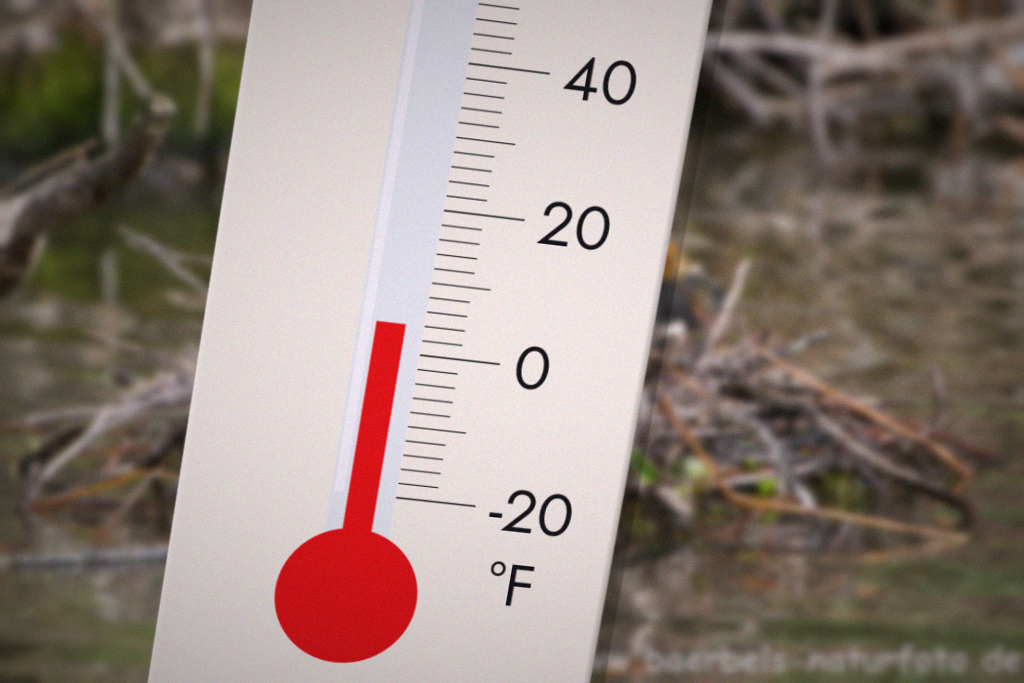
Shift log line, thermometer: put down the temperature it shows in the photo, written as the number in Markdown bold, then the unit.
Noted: **4** °F
